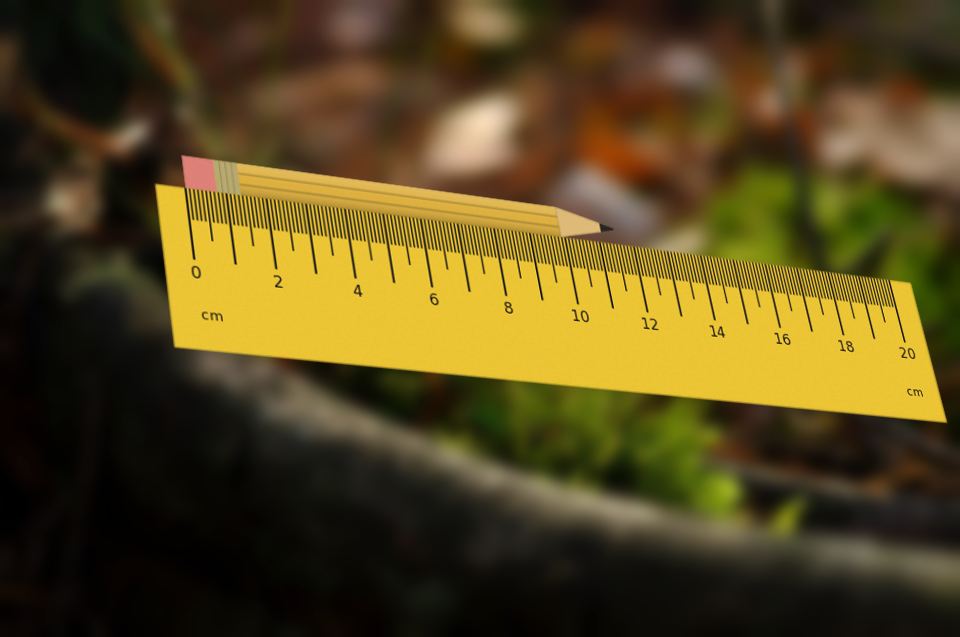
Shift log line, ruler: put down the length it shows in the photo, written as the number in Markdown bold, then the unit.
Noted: **11.5** cm
